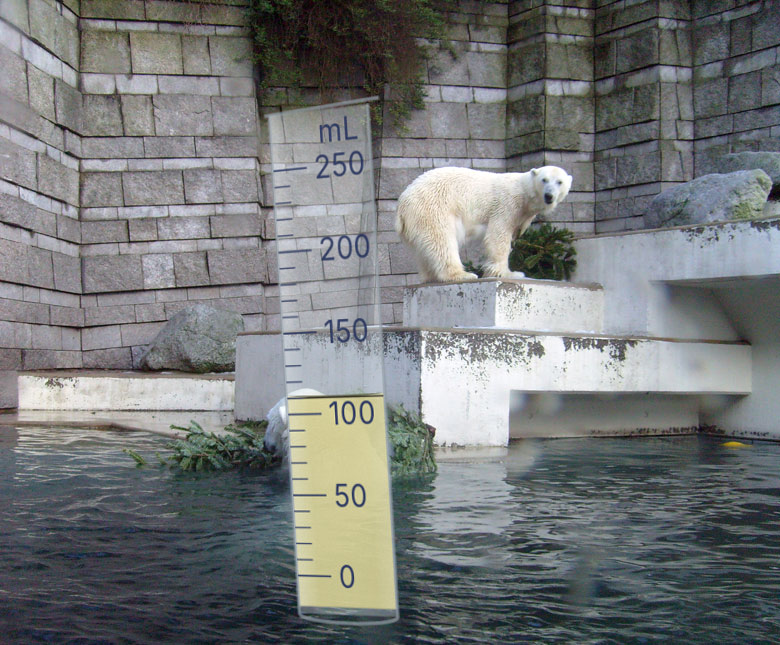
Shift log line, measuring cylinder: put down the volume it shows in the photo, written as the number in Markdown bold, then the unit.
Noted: **110** mL
